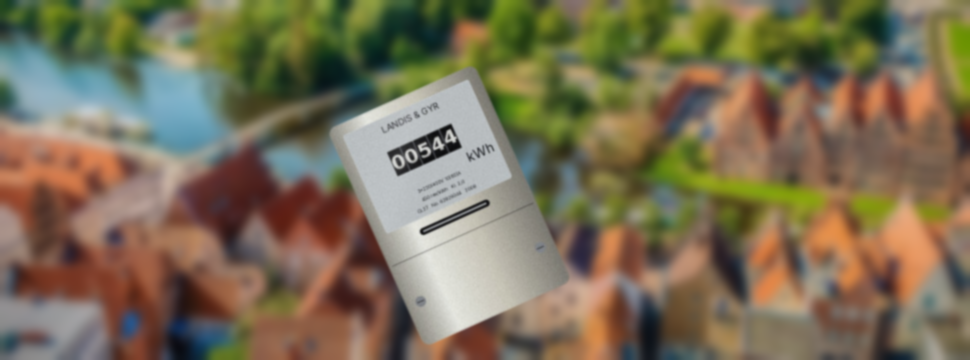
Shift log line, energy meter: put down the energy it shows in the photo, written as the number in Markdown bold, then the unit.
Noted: **544** kWh
